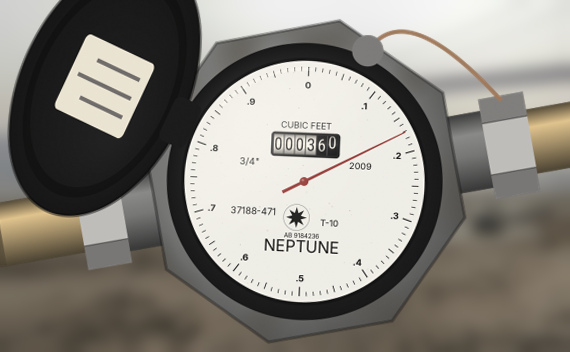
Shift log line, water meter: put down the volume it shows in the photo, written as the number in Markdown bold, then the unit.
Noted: **360.17** ft³
